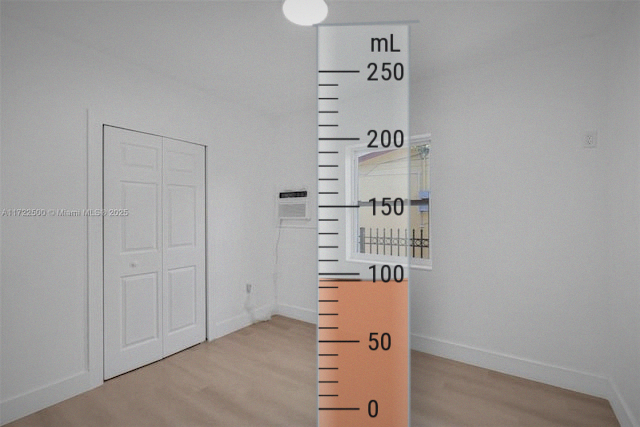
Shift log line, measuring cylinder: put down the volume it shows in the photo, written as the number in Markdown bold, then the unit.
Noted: **95** mL
